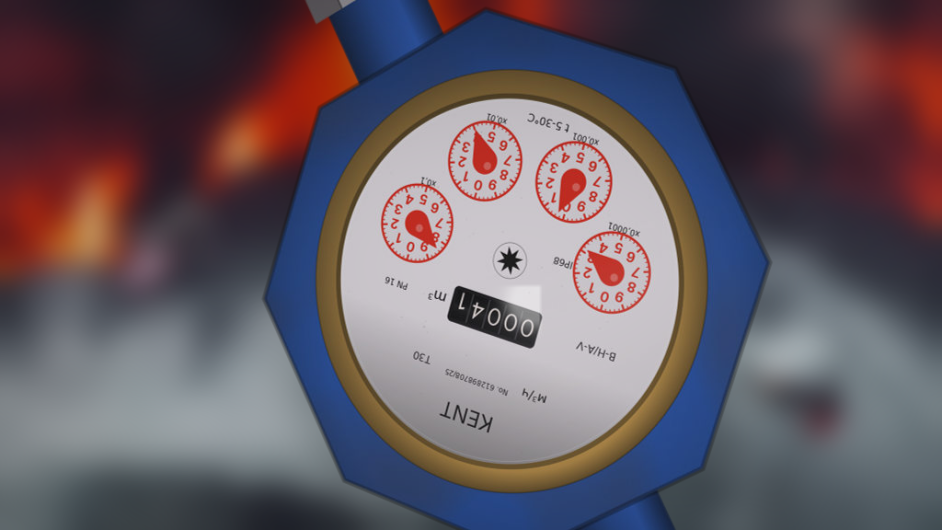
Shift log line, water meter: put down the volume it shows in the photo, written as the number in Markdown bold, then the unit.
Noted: **40.8403** m³
